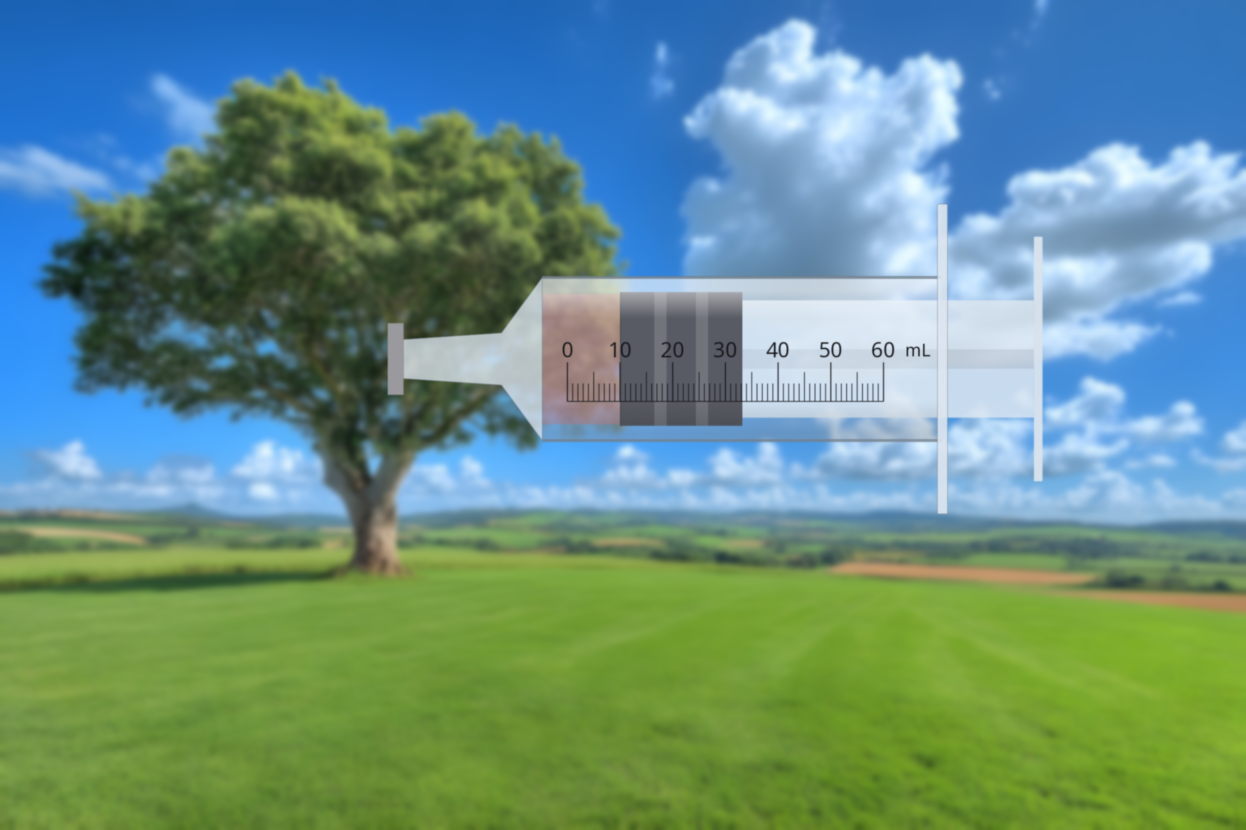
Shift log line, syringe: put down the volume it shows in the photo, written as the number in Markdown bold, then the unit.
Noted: **10** mL
